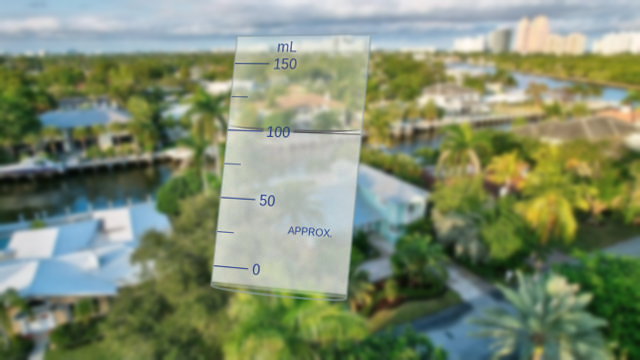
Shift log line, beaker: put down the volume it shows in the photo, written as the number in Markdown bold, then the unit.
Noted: **100** mL
